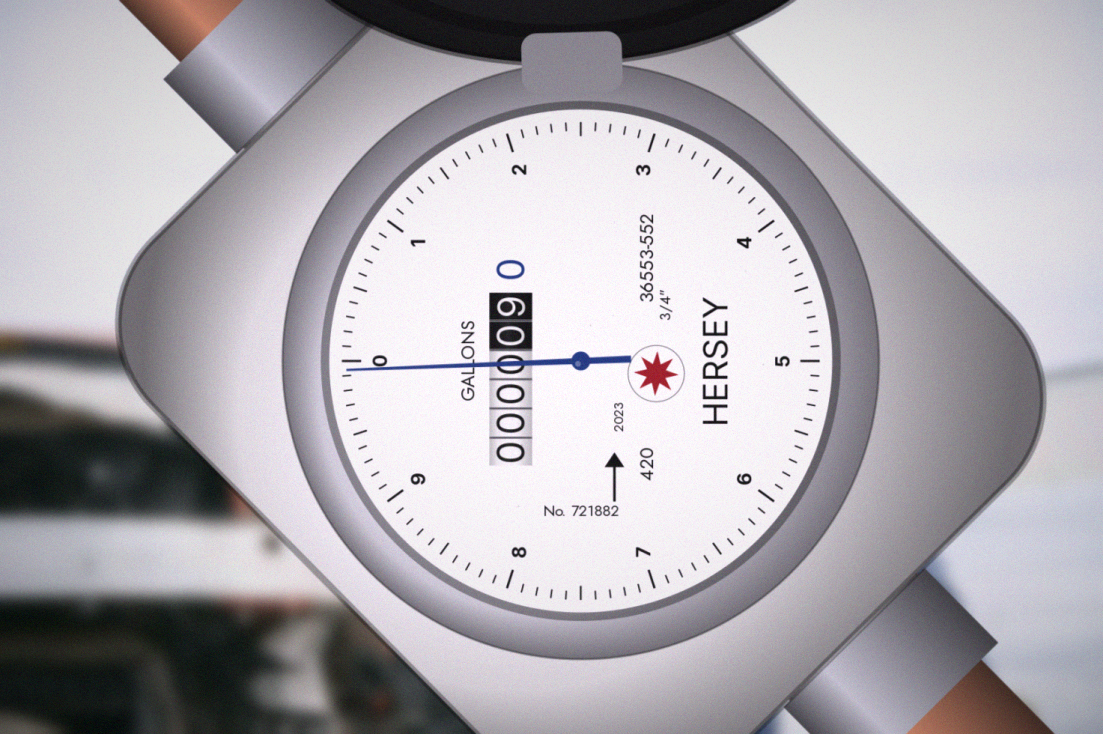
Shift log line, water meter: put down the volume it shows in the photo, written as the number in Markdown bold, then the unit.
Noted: **89.9** gal
